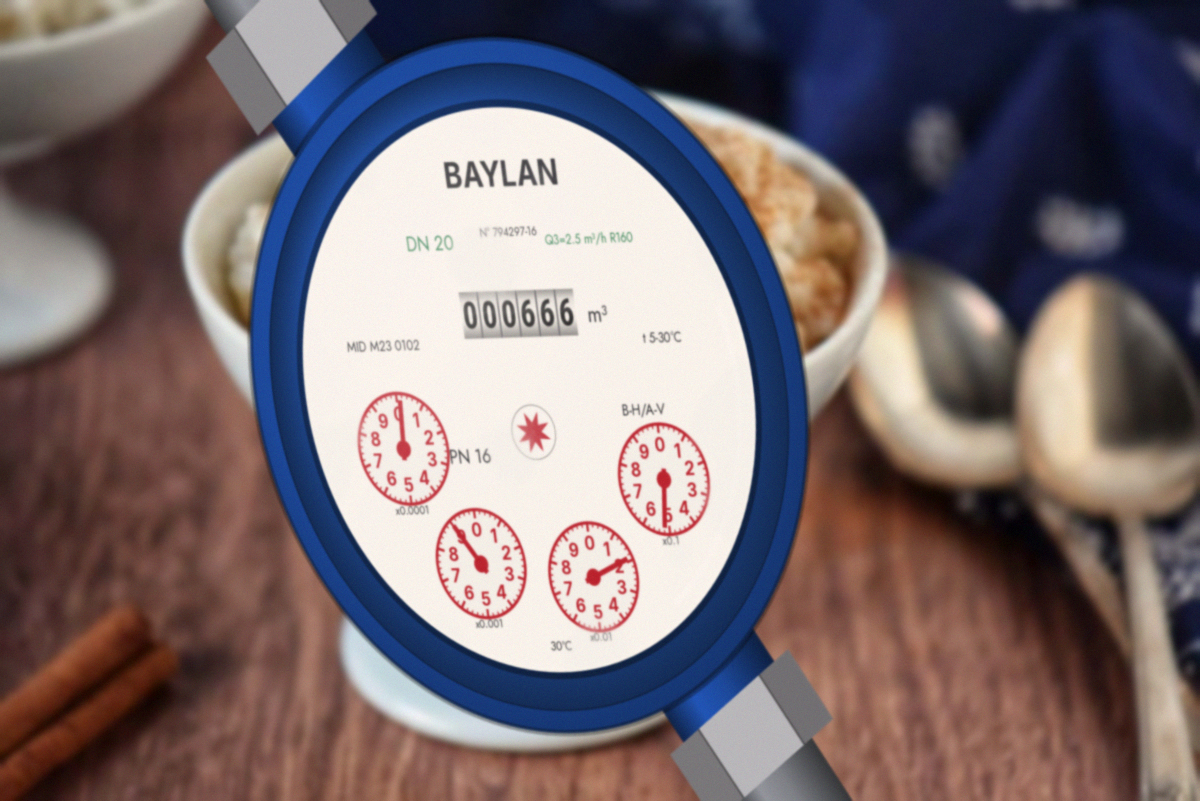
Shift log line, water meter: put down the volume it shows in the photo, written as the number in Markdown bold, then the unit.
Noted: **666.5190** m³
